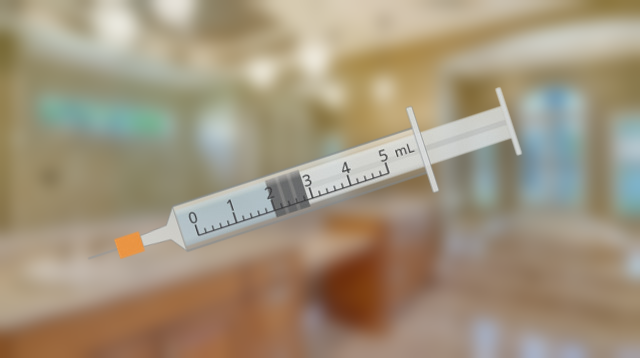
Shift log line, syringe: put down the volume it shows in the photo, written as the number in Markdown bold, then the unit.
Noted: **2** mL
